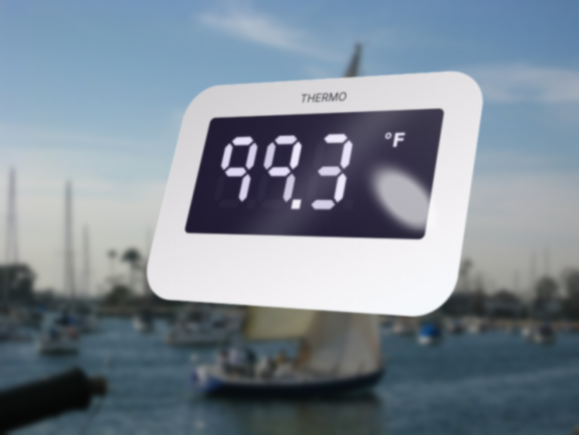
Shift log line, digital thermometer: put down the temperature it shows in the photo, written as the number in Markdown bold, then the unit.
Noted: **99.3** °F
